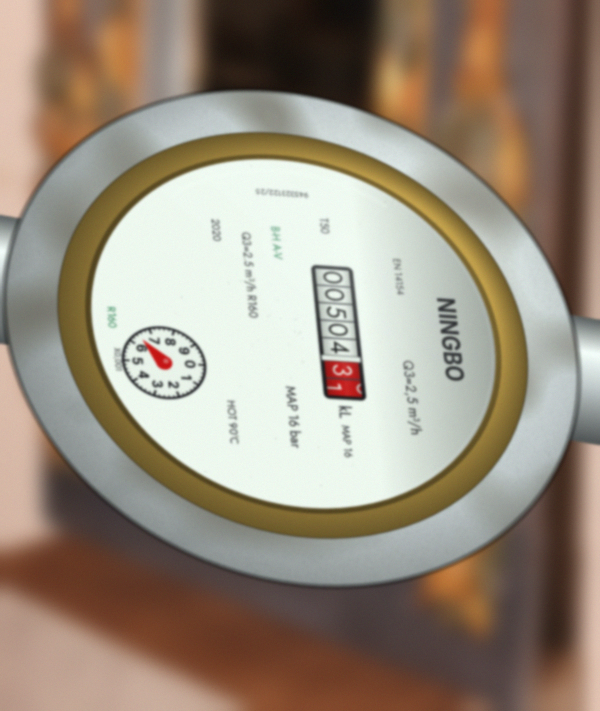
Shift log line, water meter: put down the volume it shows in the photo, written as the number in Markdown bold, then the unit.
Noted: **504.306** kL
